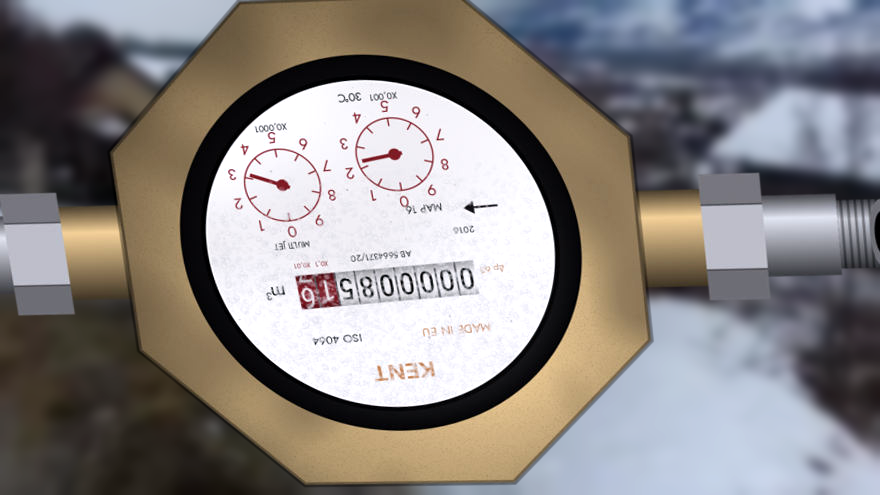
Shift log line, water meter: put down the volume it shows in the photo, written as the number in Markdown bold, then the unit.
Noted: **85.1623** m³
